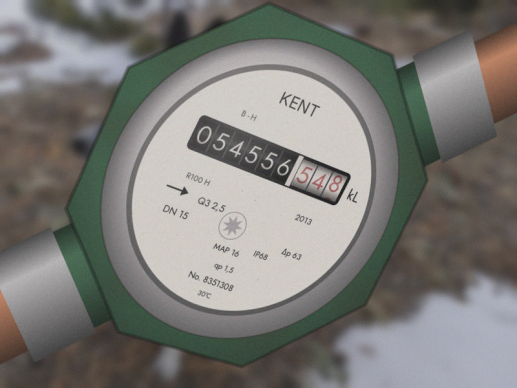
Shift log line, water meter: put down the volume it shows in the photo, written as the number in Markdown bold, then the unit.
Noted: **54556.548** kL
